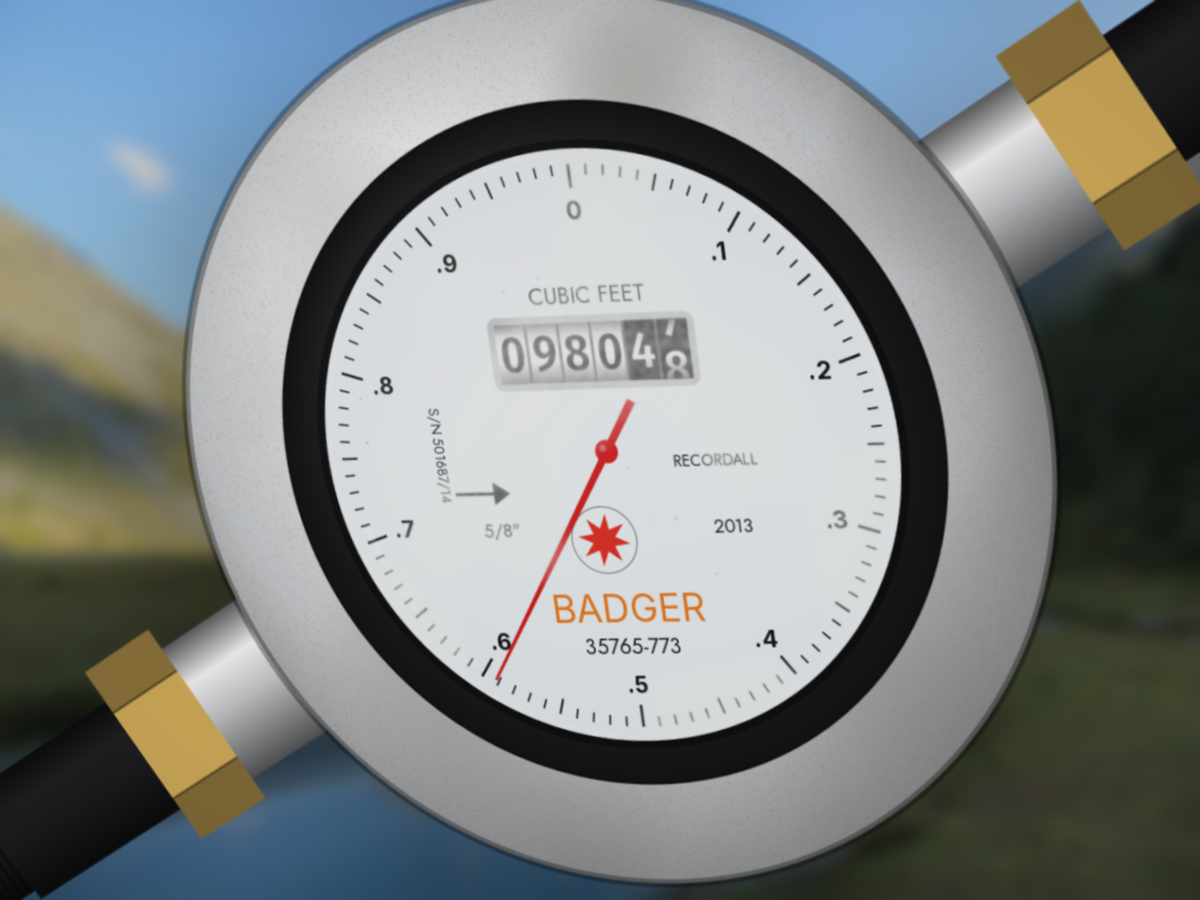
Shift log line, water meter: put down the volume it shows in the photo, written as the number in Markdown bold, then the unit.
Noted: **98047.59** ft³
